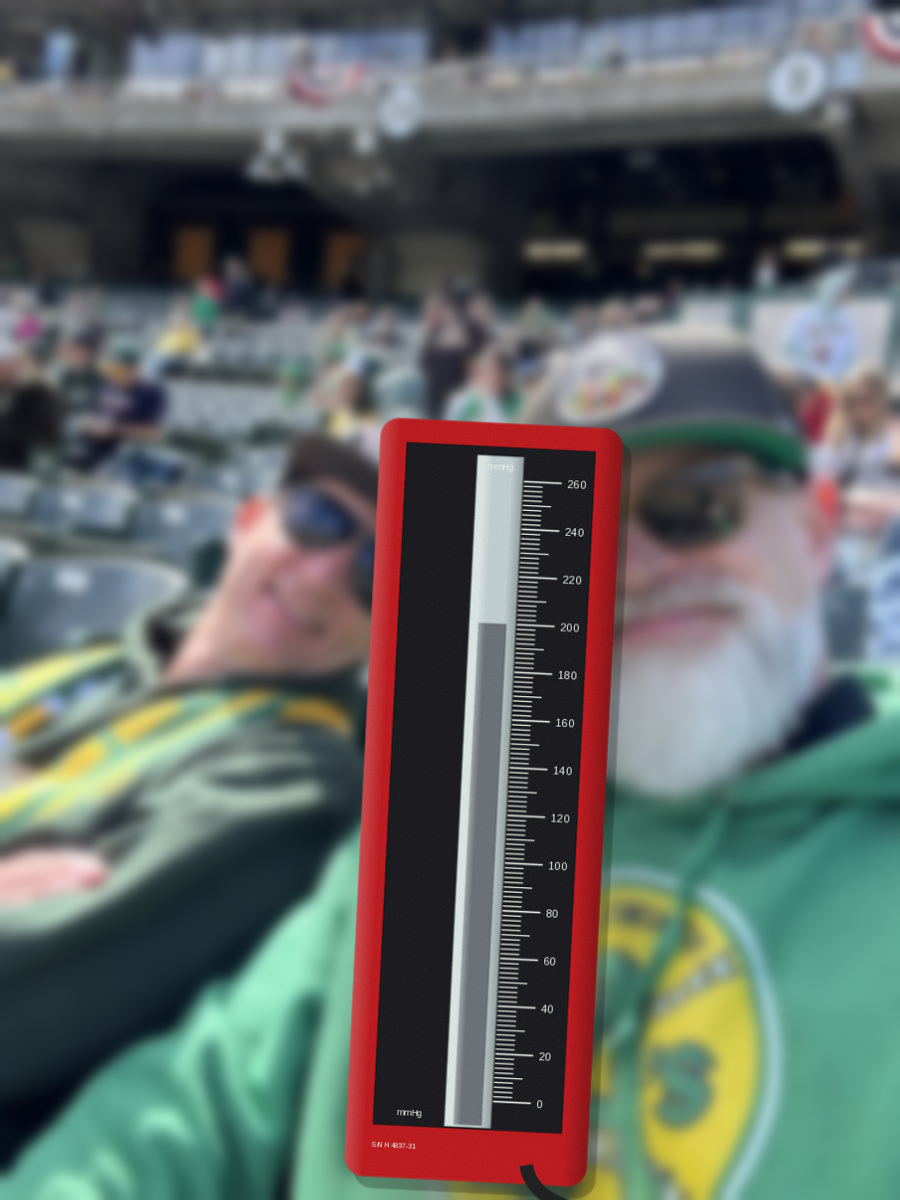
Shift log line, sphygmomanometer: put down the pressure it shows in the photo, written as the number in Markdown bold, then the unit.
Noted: **200** mmHg
